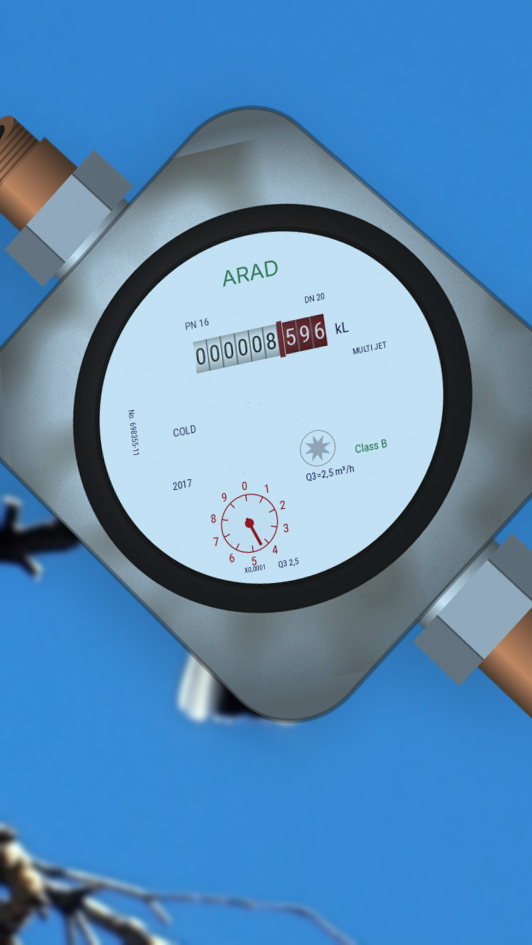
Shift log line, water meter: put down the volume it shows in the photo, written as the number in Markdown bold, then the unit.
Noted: **8.5964** kL
